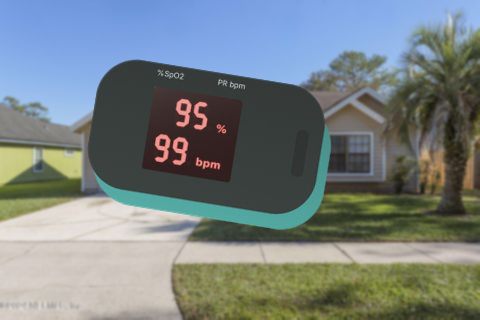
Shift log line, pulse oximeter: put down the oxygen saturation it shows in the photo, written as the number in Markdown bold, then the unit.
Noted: **95** %
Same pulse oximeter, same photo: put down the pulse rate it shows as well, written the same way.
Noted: **99** bpm
